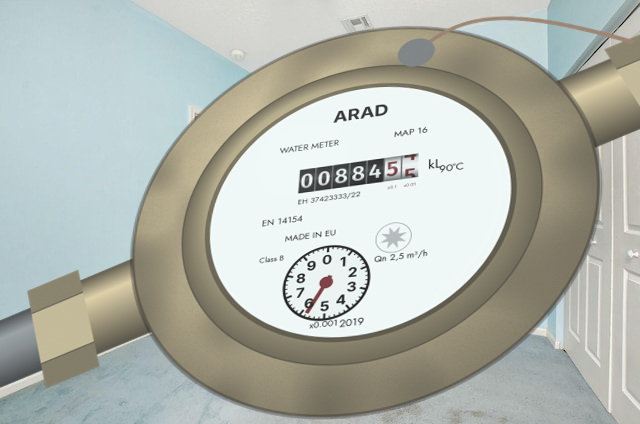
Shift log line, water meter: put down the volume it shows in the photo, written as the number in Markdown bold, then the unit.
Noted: **884.545** kL
